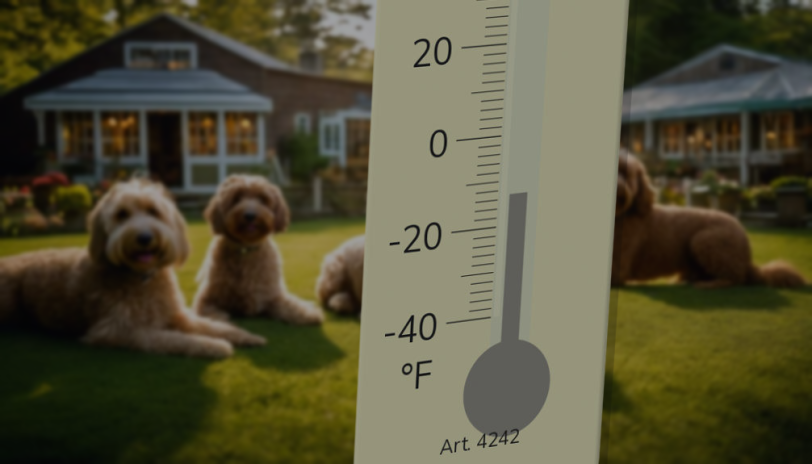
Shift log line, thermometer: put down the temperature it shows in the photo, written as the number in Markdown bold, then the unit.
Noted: **-13** °F
